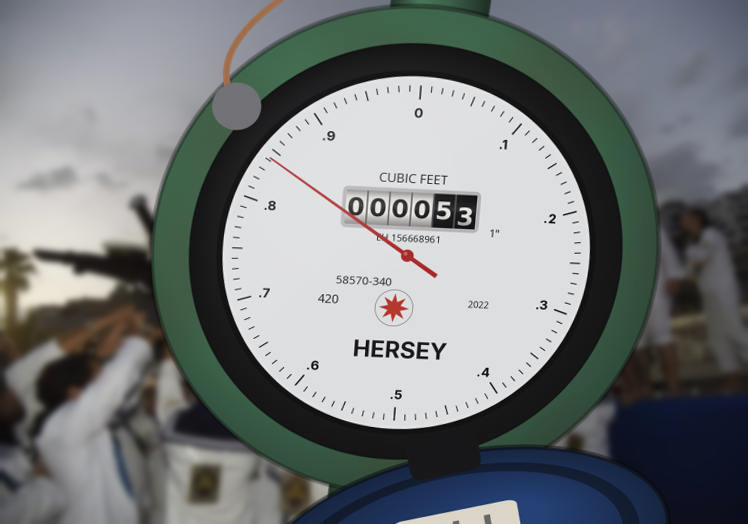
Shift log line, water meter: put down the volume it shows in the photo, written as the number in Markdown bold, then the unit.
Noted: **52.84** ft³
